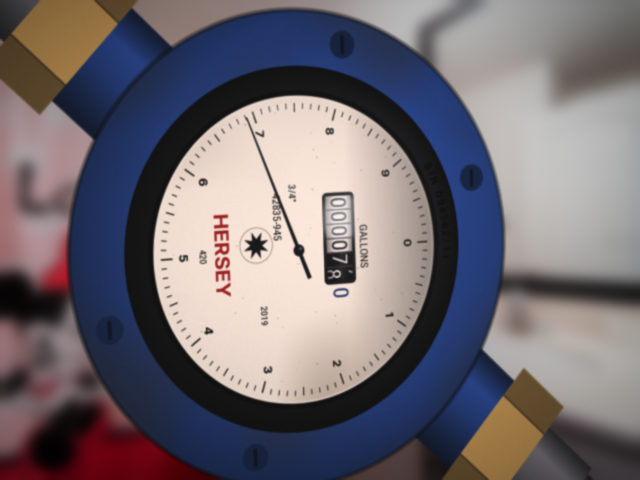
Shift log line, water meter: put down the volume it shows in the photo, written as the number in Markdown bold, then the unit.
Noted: **776.9** gal
